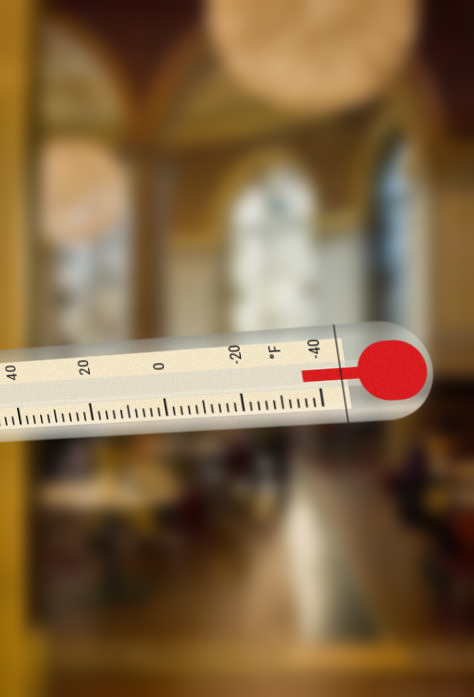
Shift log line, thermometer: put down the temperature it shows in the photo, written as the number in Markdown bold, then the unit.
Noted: **-36** °F
